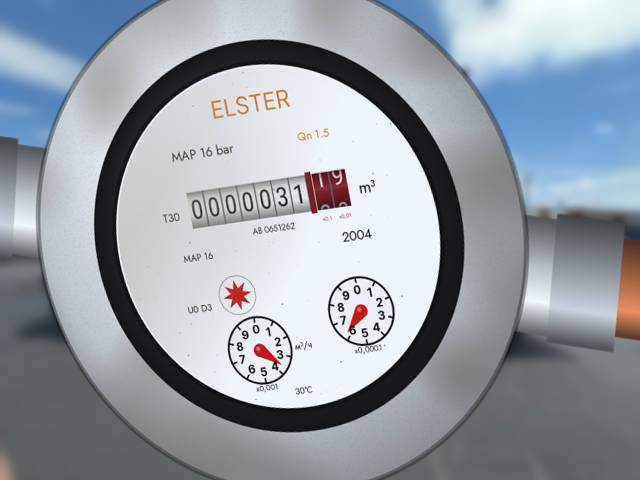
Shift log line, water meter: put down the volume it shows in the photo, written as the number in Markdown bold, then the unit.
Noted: **31.1936** m³
